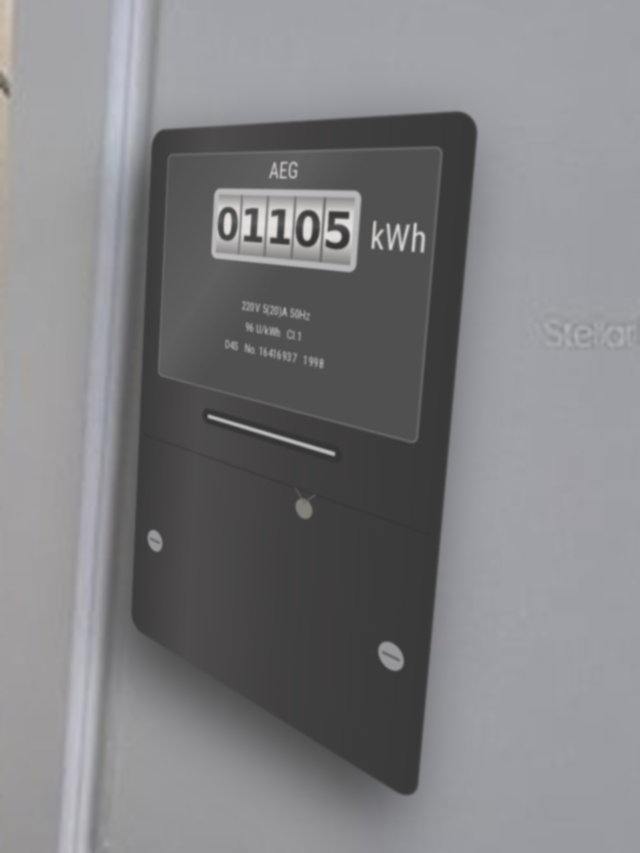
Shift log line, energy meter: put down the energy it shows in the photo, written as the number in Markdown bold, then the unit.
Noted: **1105** kWh
